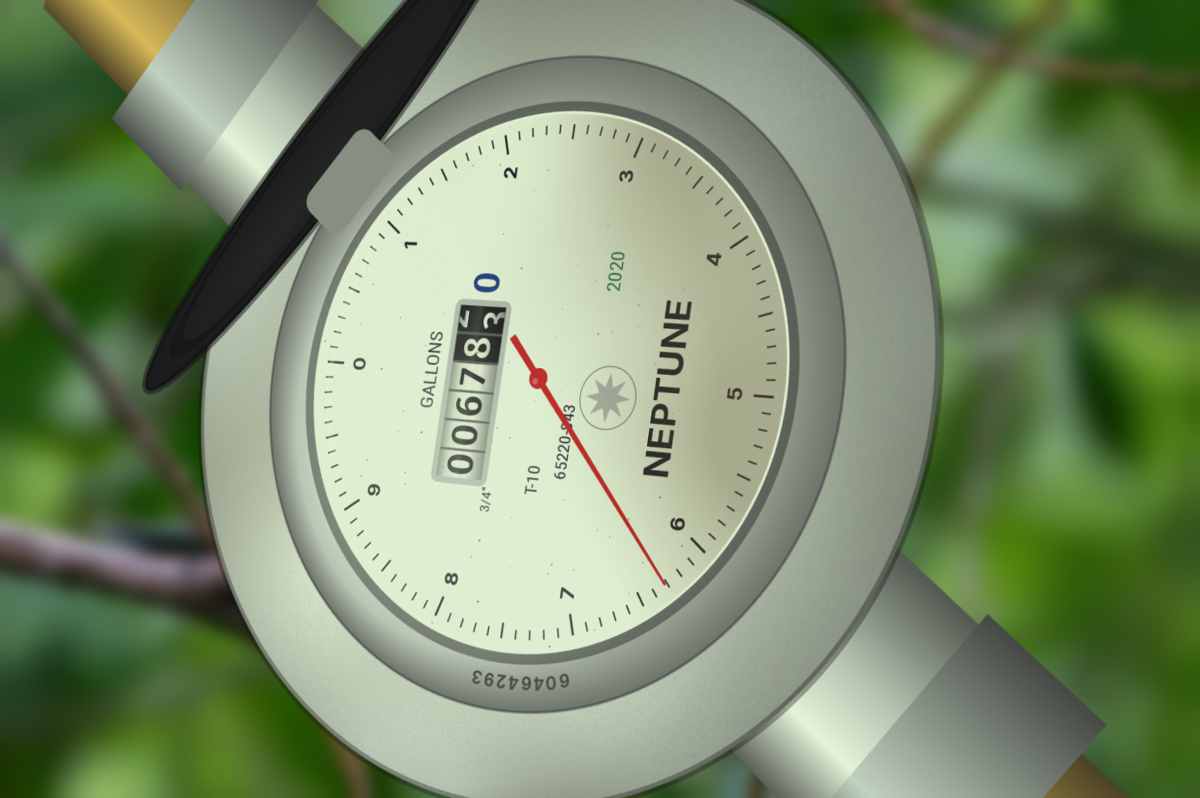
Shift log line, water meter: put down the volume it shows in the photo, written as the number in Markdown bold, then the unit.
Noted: **67826.3** gal
